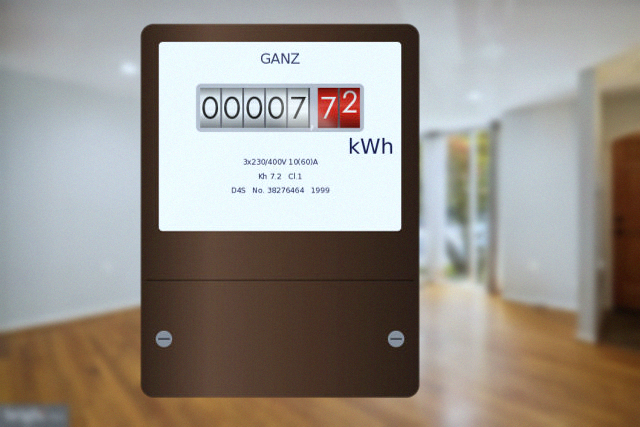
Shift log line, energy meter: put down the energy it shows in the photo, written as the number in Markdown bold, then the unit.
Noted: **7.72** kWh
